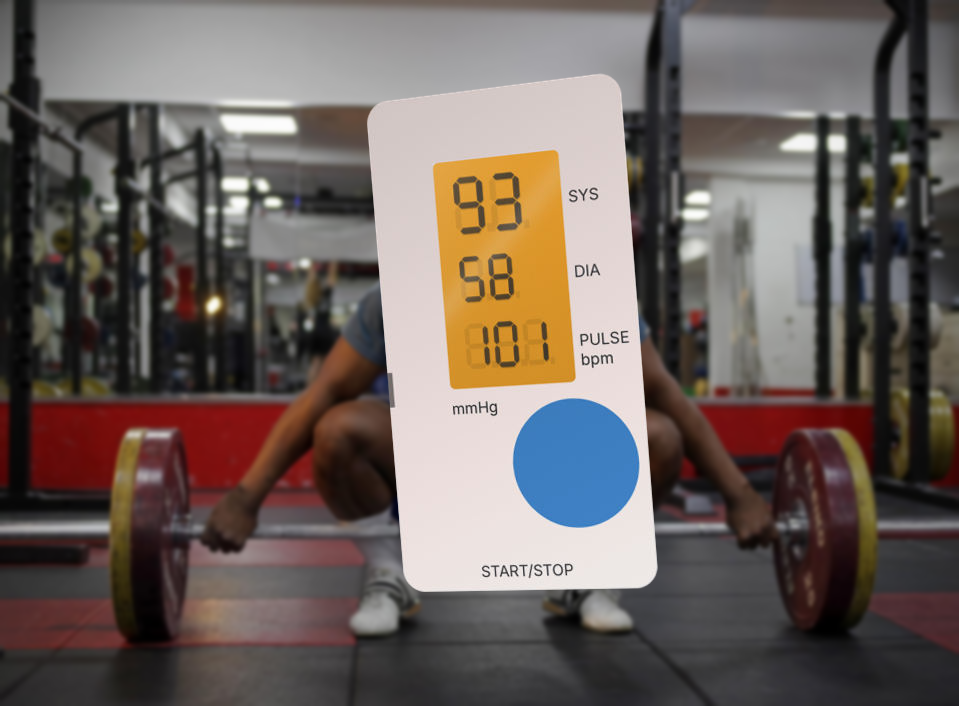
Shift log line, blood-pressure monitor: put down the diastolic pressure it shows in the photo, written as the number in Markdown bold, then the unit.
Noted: **58** mmHg
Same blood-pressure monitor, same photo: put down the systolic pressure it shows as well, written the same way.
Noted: **93** mmHg
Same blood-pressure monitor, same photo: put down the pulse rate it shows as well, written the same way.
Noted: **101** bpm
